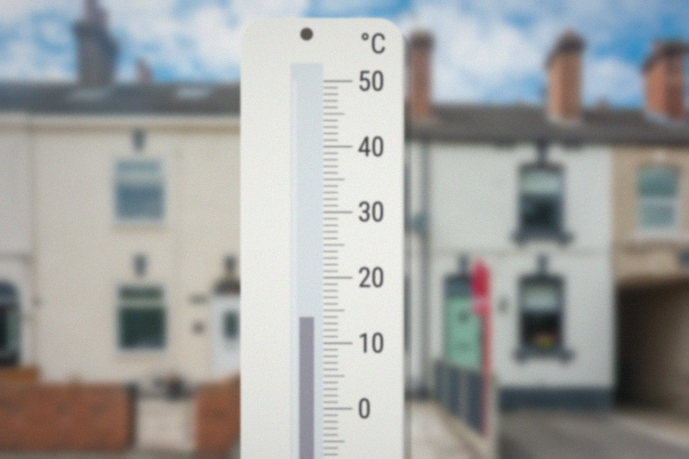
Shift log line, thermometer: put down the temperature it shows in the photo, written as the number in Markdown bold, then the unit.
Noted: **14** °C
